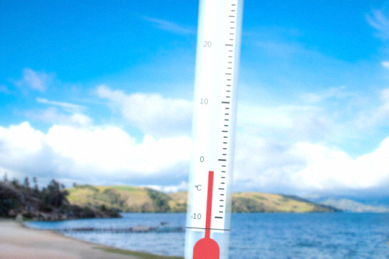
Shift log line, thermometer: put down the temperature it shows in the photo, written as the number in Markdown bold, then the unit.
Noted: **-2** °C
